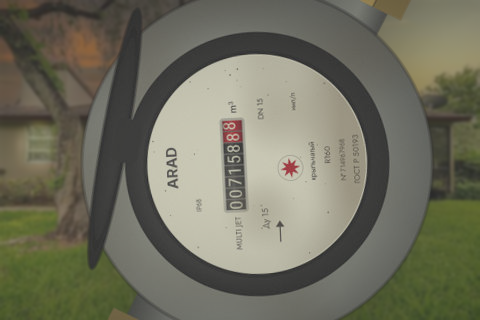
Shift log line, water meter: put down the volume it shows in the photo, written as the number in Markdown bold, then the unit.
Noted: **7158.88** m³
